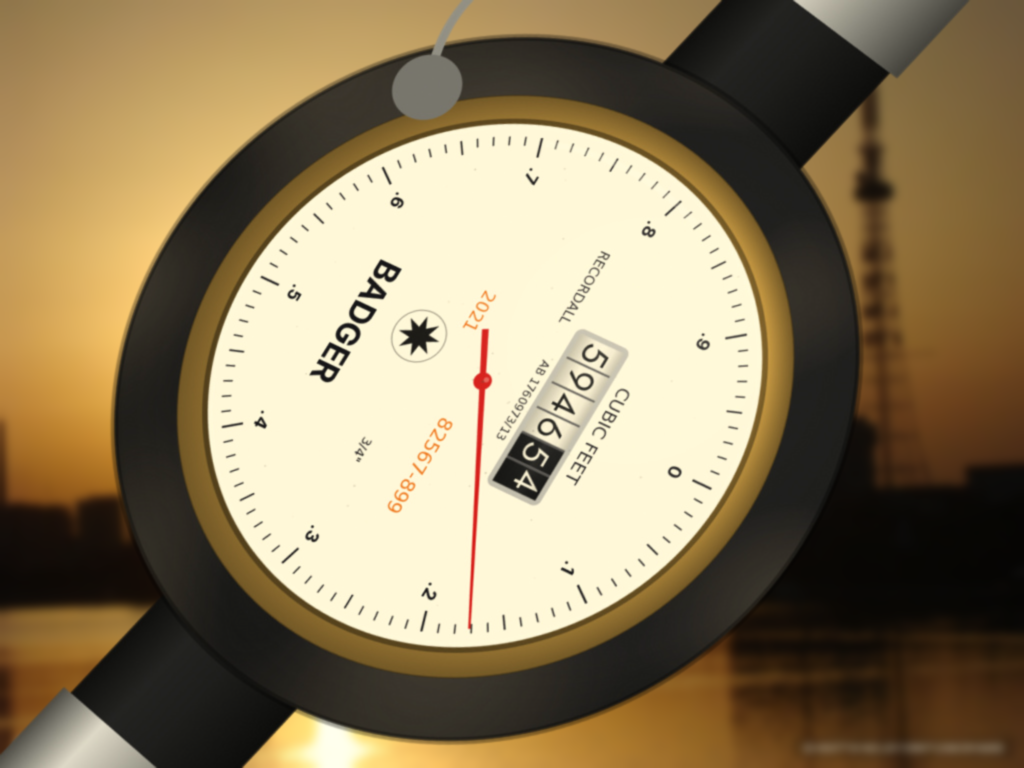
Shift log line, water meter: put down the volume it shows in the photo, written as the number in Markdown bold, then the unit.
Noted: **594654.17** ft³
